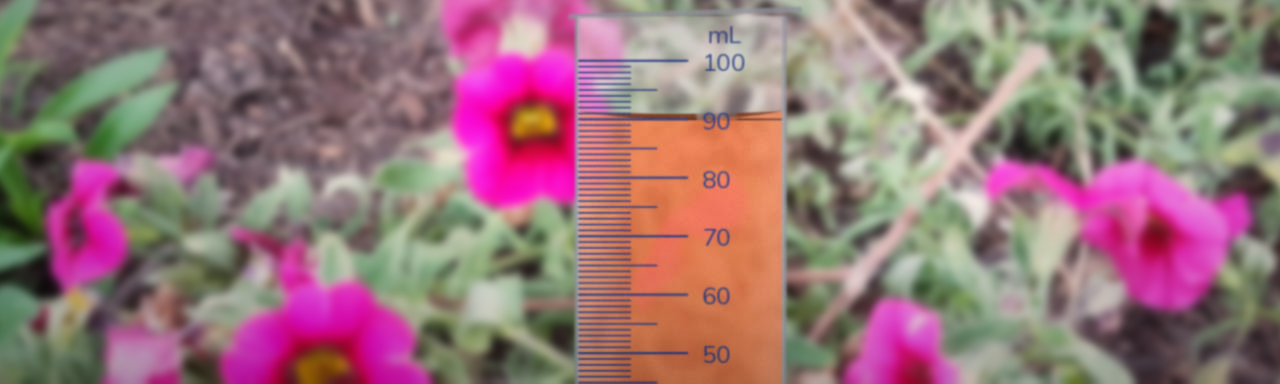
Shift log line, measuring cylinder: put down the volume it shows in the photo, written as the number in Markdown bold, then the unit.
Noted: **90** mL
